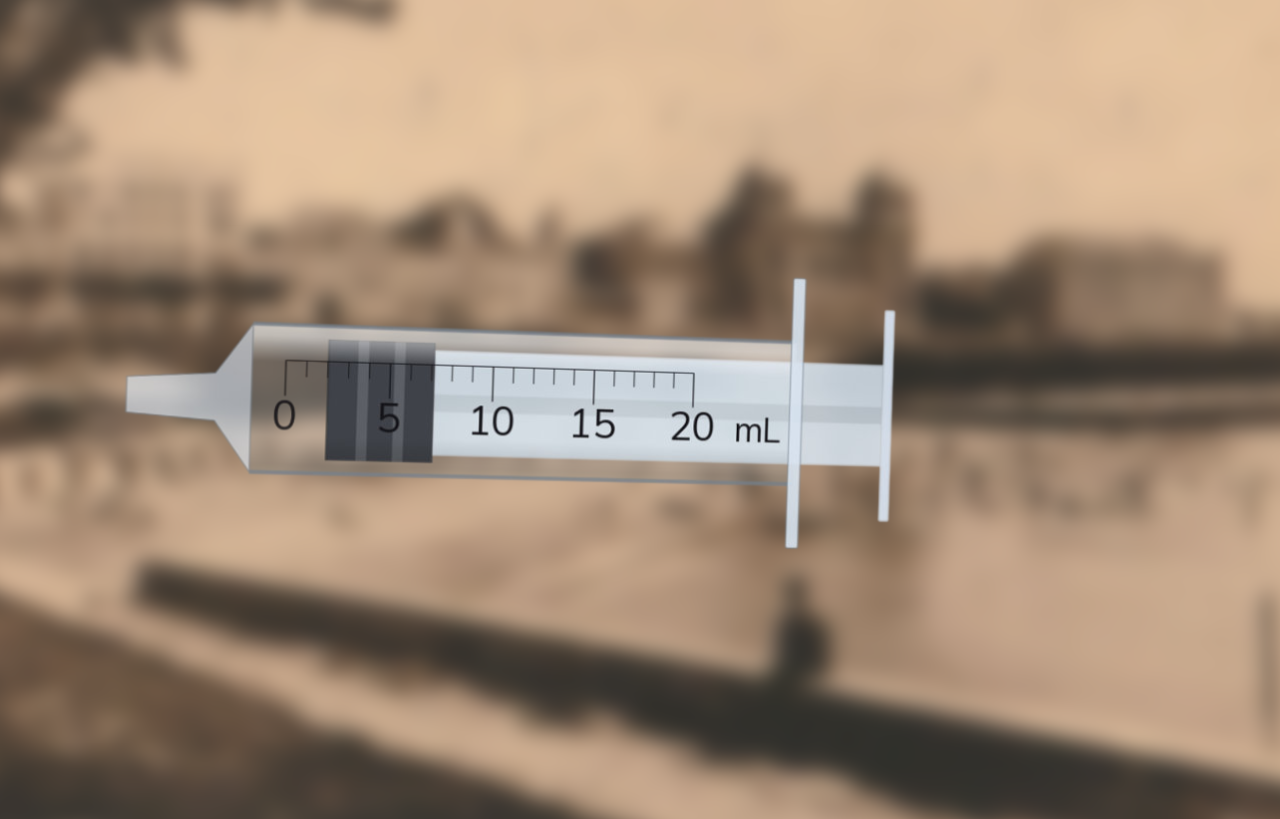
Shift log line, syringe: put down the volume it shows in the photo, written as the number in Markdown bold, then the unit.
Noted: **2** mL
